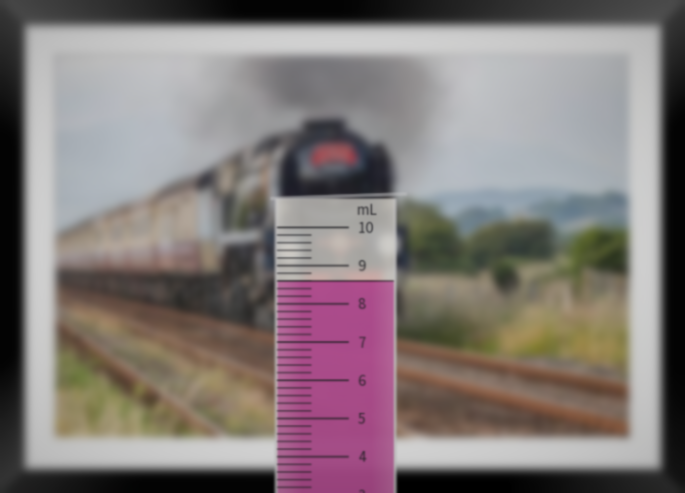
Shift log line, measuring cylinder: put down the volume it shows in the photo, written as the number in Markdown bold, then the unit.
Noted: **8.6** mL
